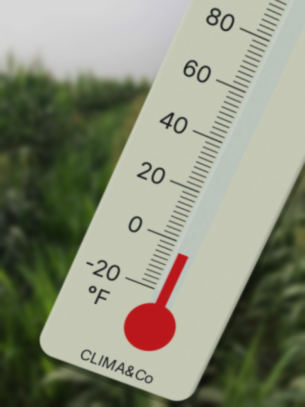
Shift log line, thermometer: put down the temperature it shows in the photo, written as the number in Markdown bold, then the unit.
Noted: **-4** °F
